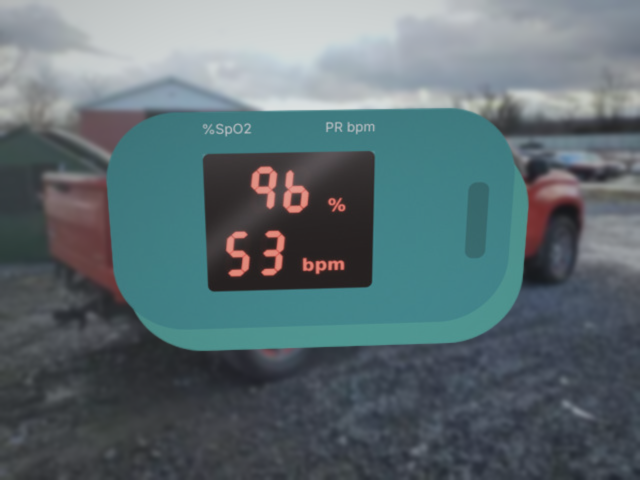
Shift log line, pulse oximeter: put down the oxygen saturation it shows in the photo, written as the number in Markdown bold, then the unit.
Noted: **96** %
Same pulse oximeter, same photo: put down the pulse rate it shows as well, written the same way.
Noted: **53** bpm
